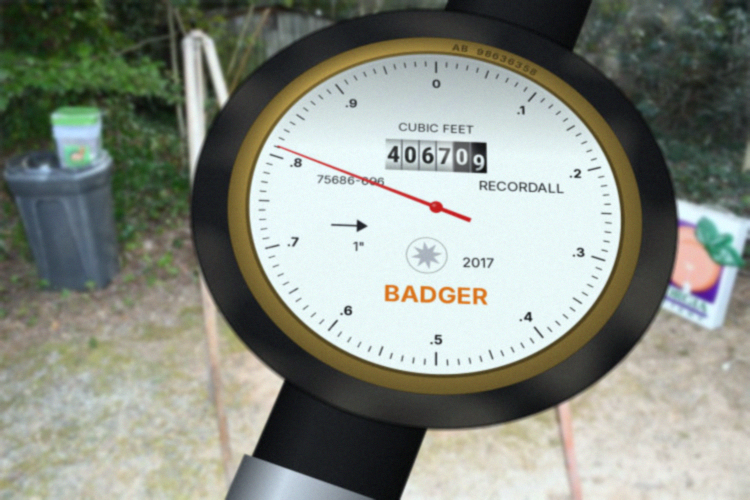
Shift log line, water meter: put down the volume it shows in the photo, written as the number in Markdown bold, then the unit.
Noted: **406708.81** ft³
